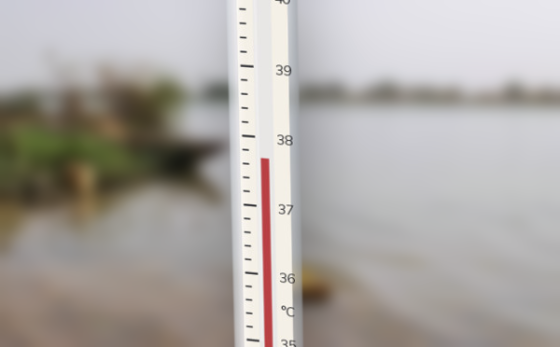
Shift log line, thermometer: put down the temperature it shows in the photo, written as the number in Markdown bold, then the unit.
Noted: **37.7** °C
